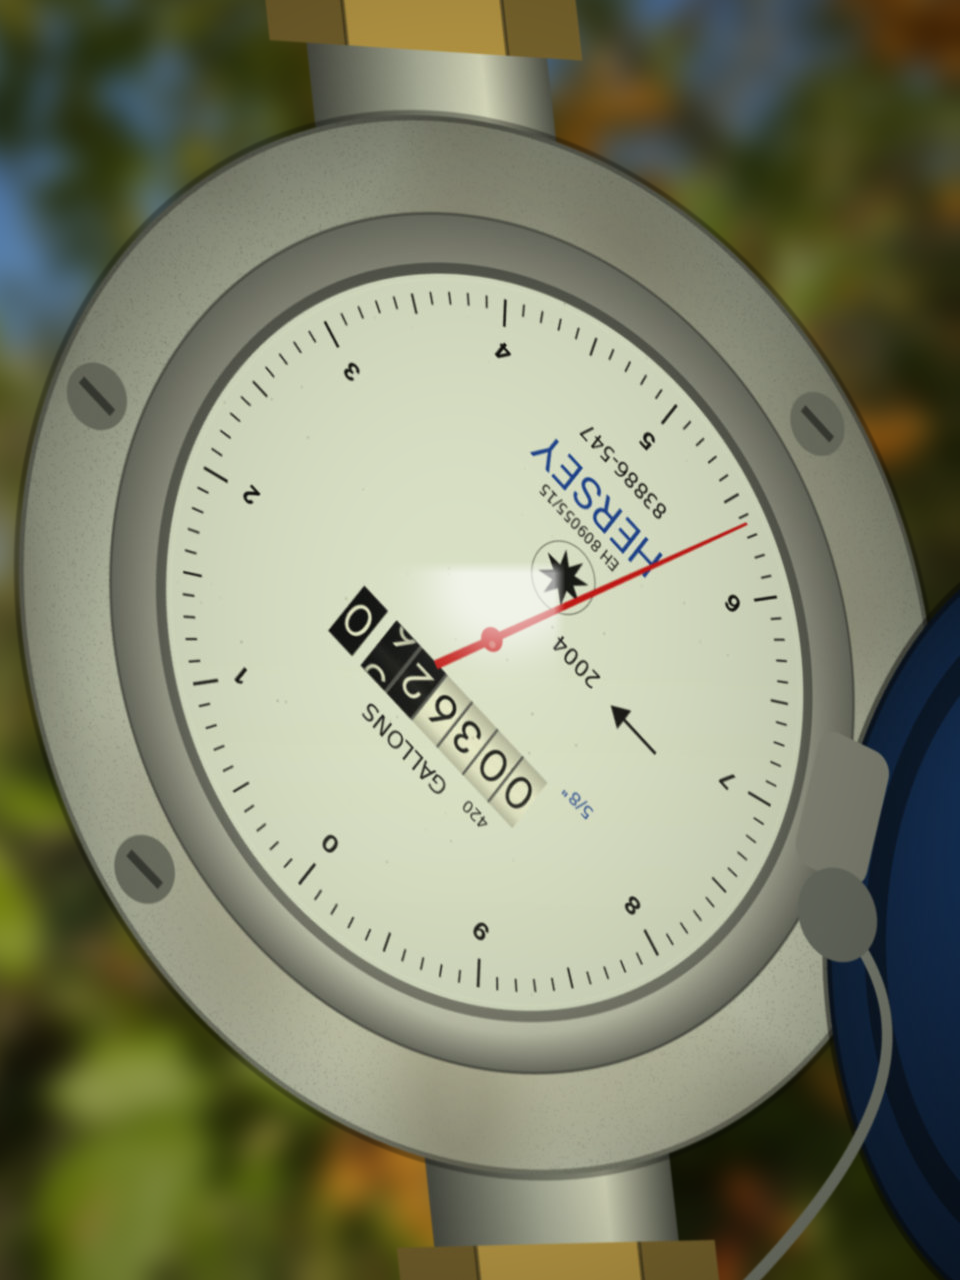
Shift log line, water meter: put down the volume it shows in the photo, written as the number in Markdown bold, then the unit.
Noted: **36255.6** gal
